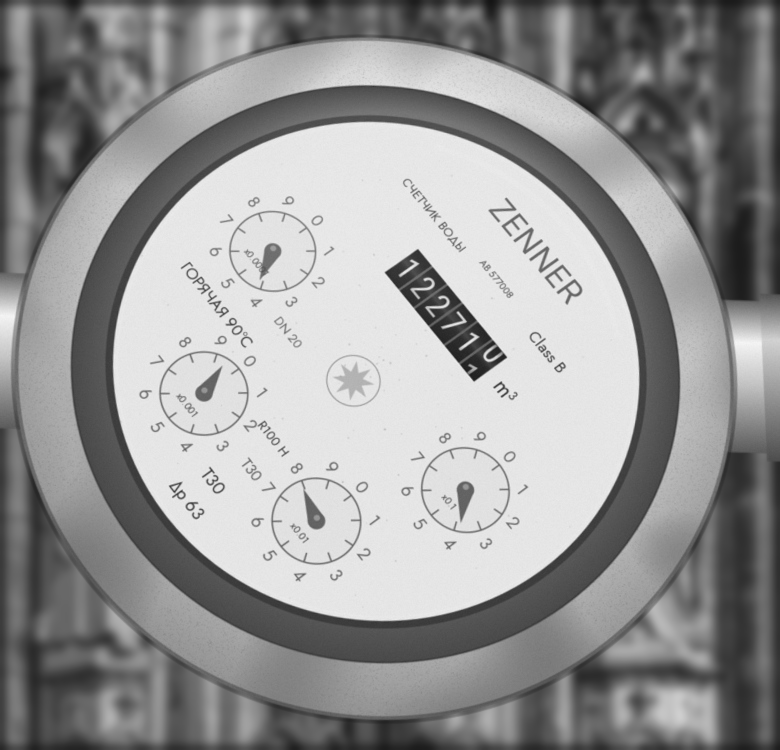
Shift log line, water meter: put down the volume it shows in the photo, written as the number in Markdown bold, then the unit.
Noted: **122710.3794** m³
